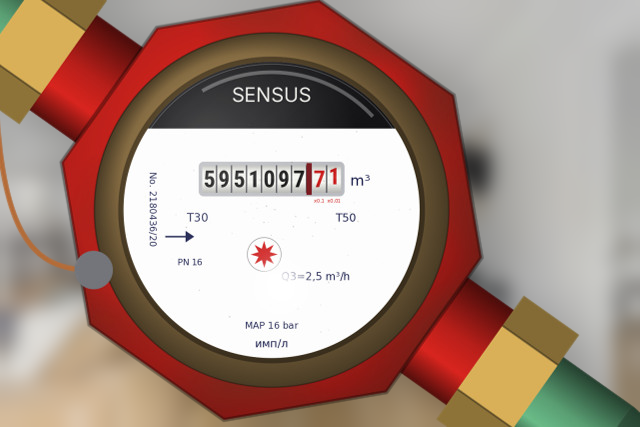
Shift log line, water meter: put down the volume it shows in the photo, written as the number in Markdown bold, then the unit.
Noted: **5951097.71** m³
